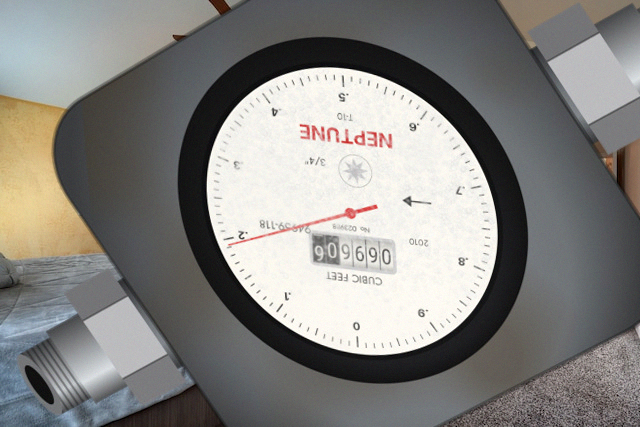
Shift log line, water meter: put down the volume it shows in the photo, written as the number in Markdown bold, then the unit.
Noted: **69606.19** ft³
